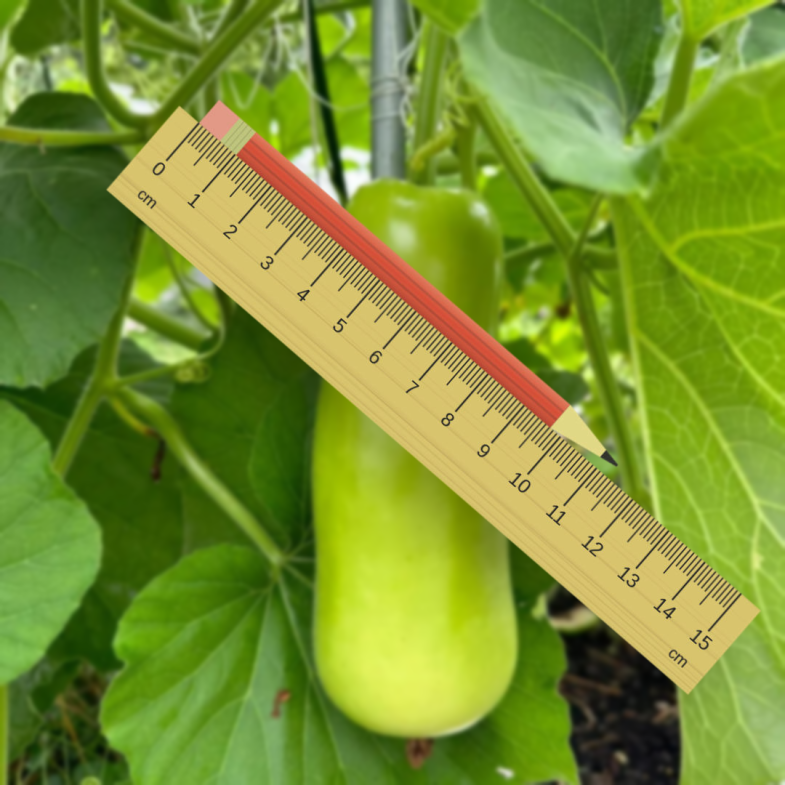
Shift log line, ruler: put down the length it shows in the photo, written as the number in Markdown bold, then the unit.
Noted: **11.3** cm
